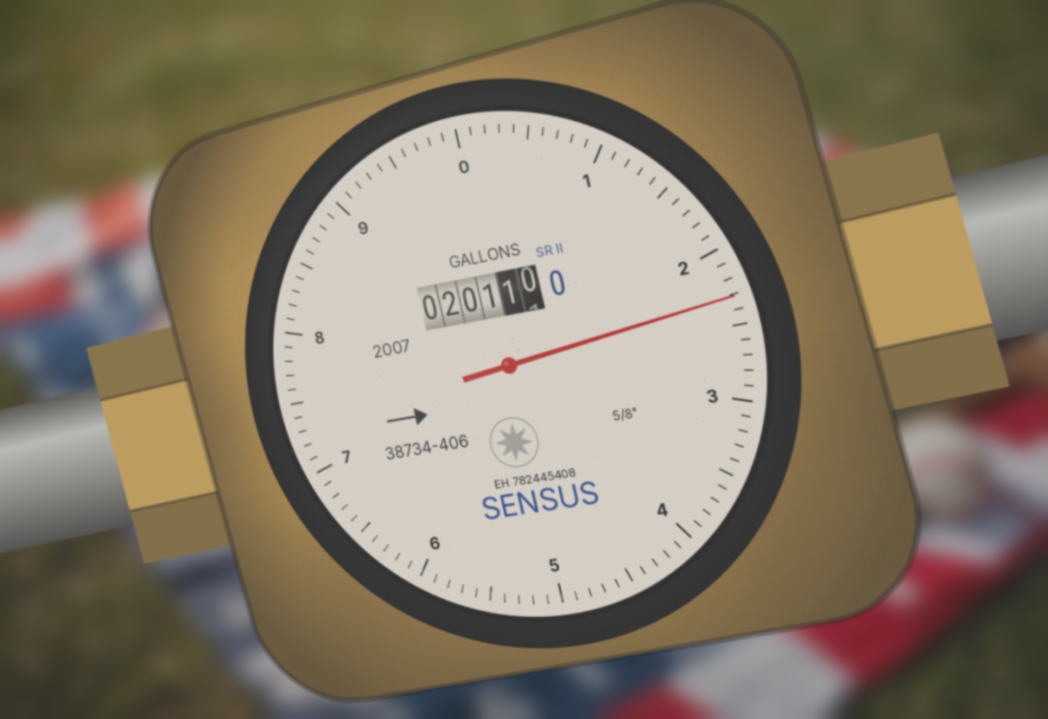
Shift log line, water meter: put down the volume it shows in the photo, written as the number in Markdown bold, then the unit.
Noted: **201102.3** gal
